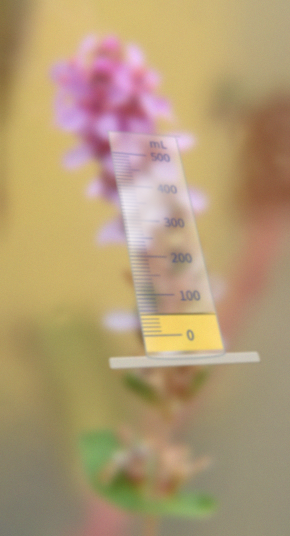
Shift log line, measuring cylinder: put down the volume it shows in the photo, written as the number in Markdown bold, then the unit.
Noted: **50** mL
